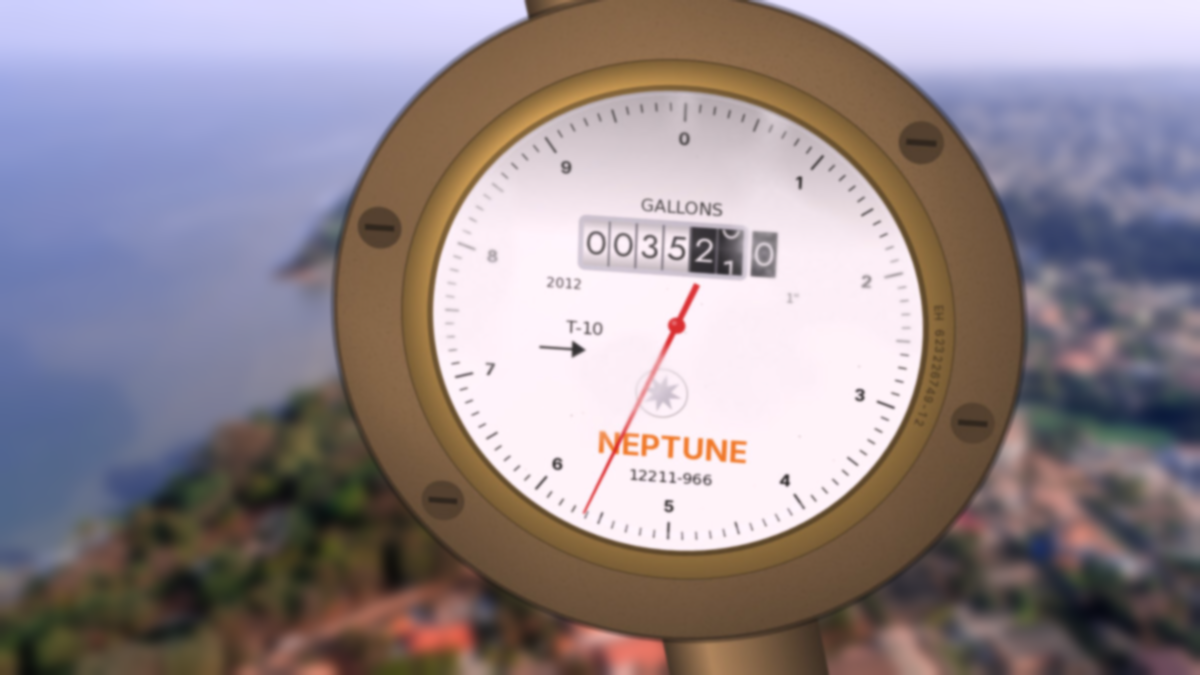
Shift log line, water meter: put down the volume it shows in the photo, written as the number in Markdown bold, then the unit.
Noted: **35205.6** gal
